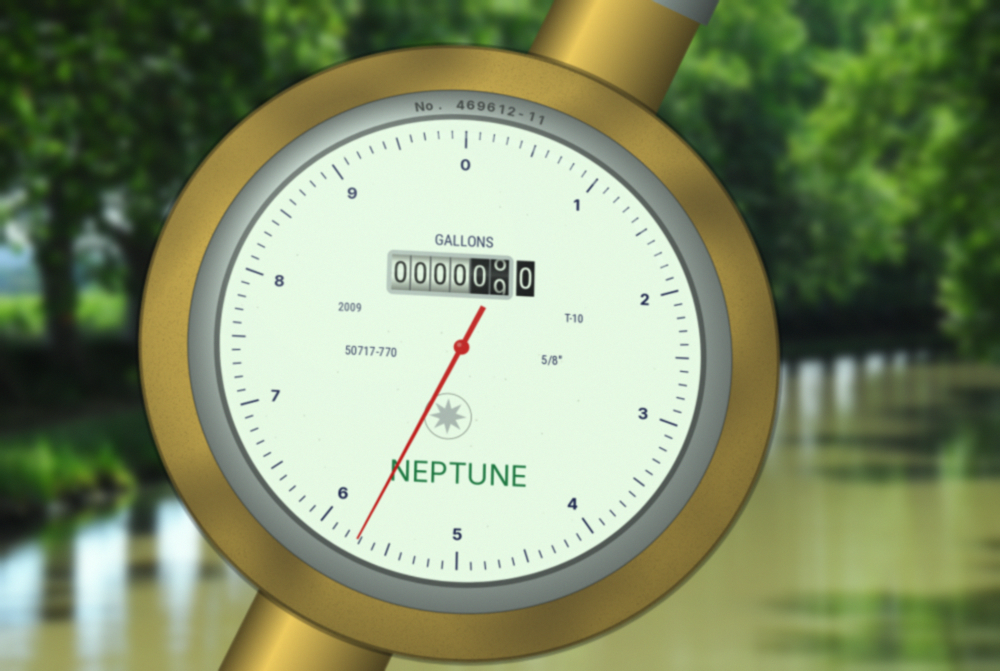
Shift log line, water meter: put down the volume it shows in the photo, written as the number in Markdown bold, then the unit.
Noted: **85.7** gal
